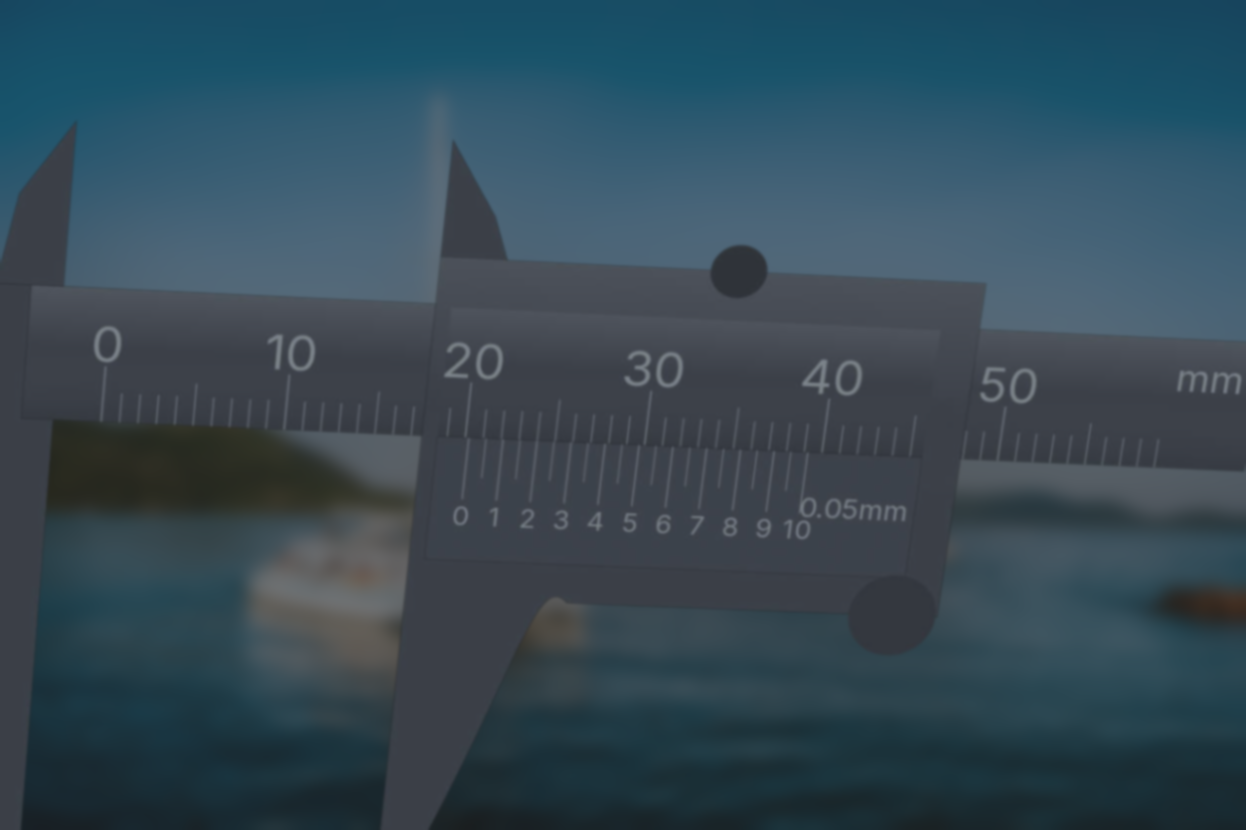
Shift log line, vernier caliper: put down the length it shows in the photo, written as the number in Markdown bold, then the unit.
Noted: **20.2** mm
